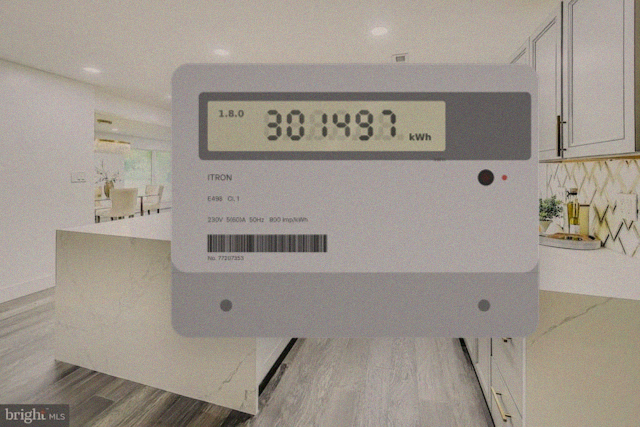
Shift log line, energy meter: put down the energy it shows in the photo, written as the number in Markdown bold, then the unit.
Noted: **301497** kWh
